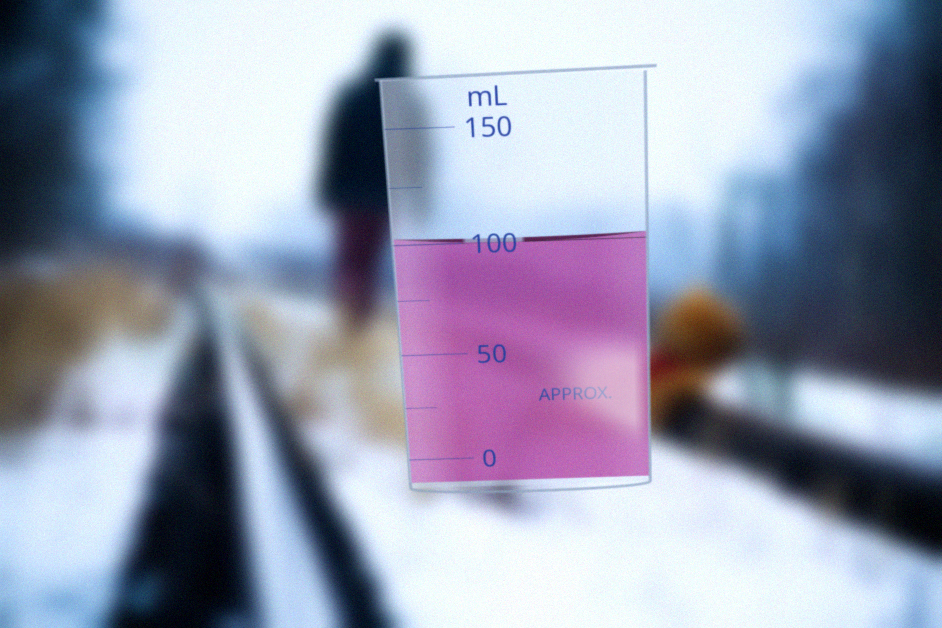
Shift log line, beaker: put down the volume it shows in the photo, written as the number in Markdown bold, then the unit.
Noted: **100** mL
